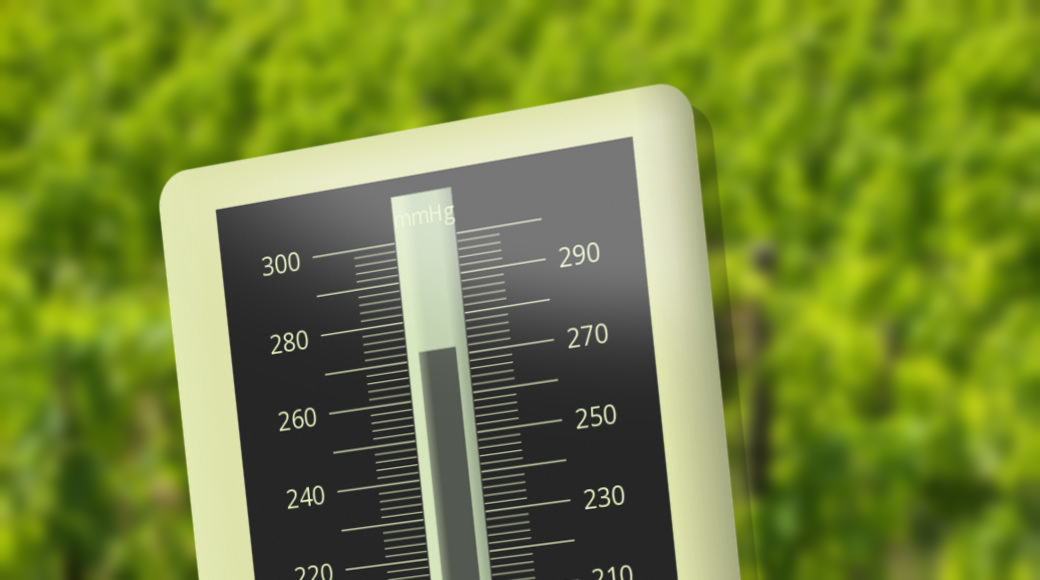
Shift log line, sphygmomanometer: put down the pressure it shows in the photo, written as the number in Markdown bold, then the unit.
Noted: **272** mmHg
